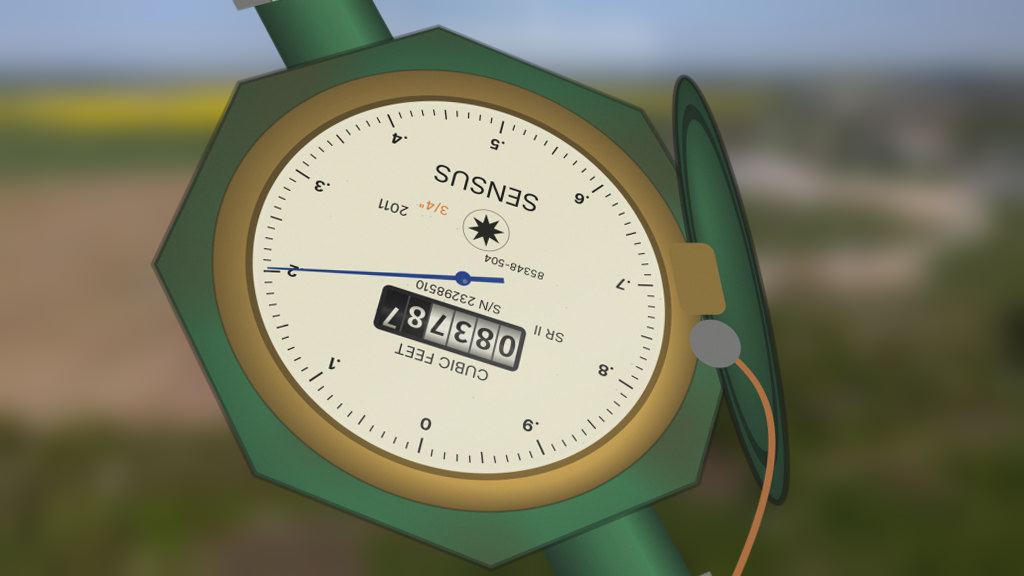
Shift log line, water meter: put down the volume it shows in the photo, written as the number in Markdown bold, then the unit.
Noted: **83787.20** ft³
